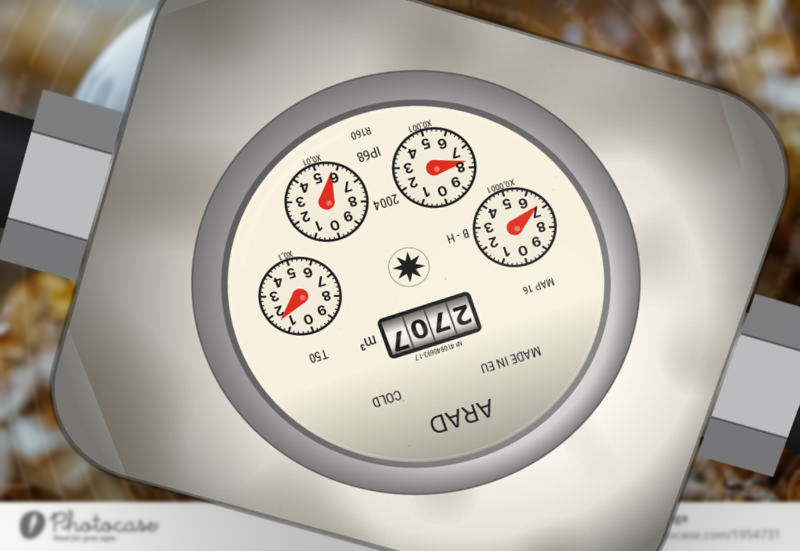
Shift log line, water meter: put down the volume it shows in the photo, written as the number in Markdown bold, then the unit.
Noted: **2707.1576** m³
